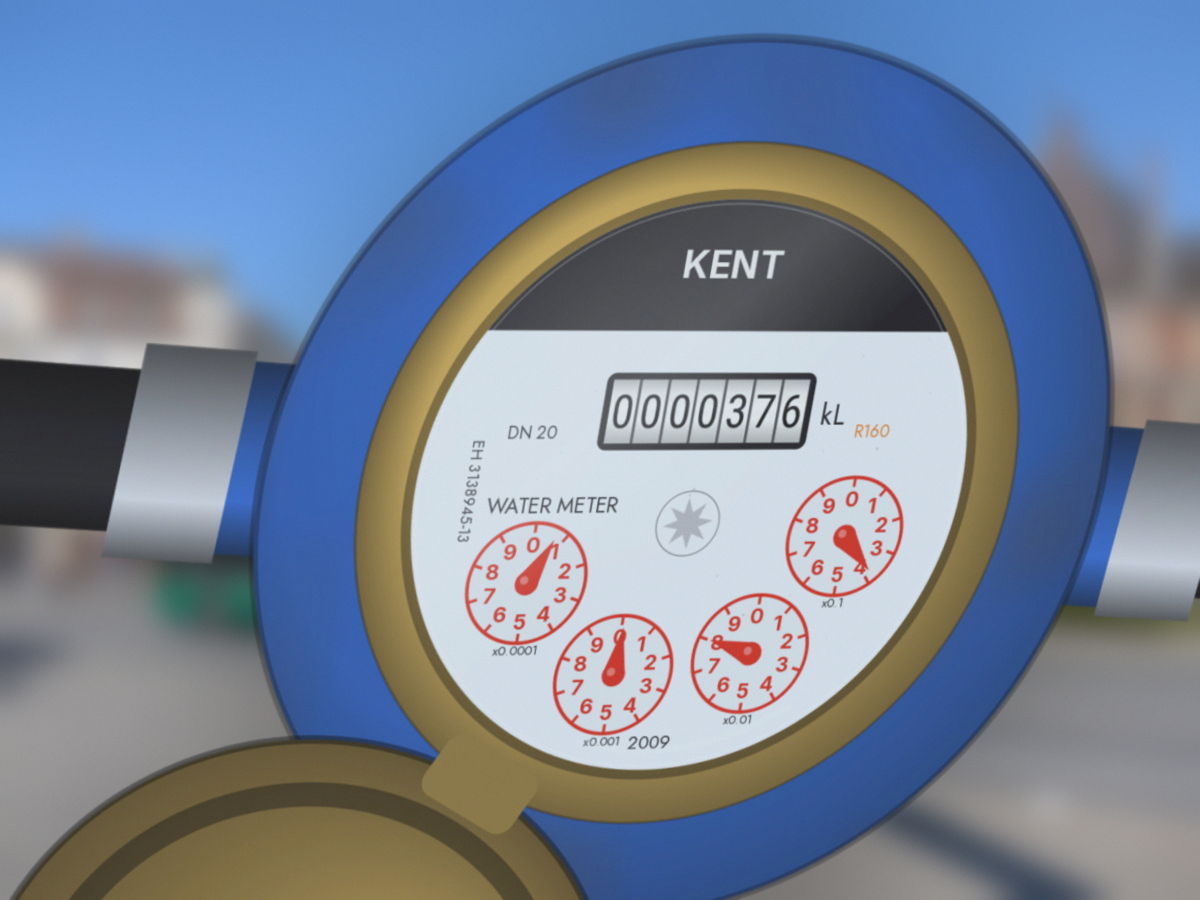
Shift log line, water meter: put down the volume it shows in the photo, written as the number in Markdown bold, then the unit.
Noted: **376.3800** kL
